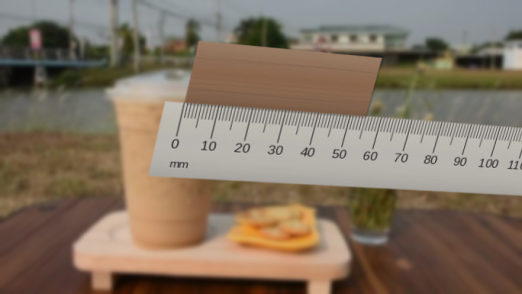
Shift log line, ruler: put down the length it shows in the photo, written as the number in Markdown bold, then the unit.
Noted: **55** mm
